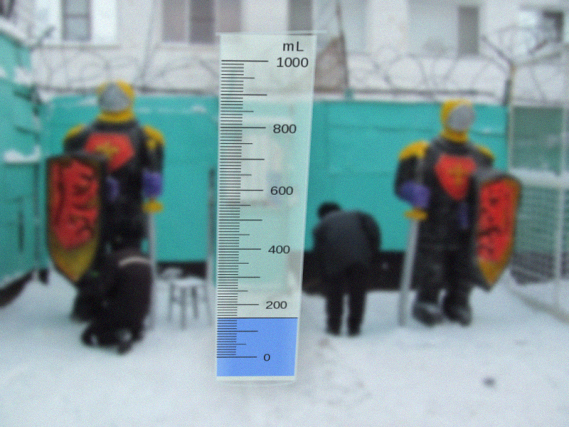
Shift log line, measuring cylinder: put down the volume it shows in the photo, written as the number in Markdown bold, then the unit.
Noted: **150** mL
